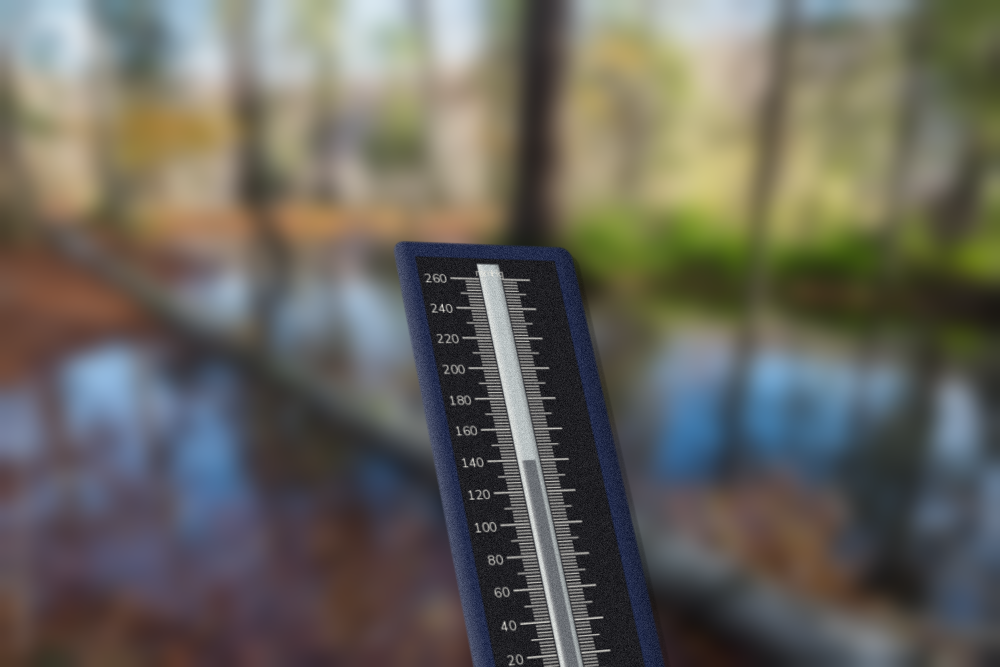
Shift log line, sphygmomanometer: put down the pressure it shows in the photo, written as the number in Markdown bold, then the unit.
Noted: **140** mmHg
